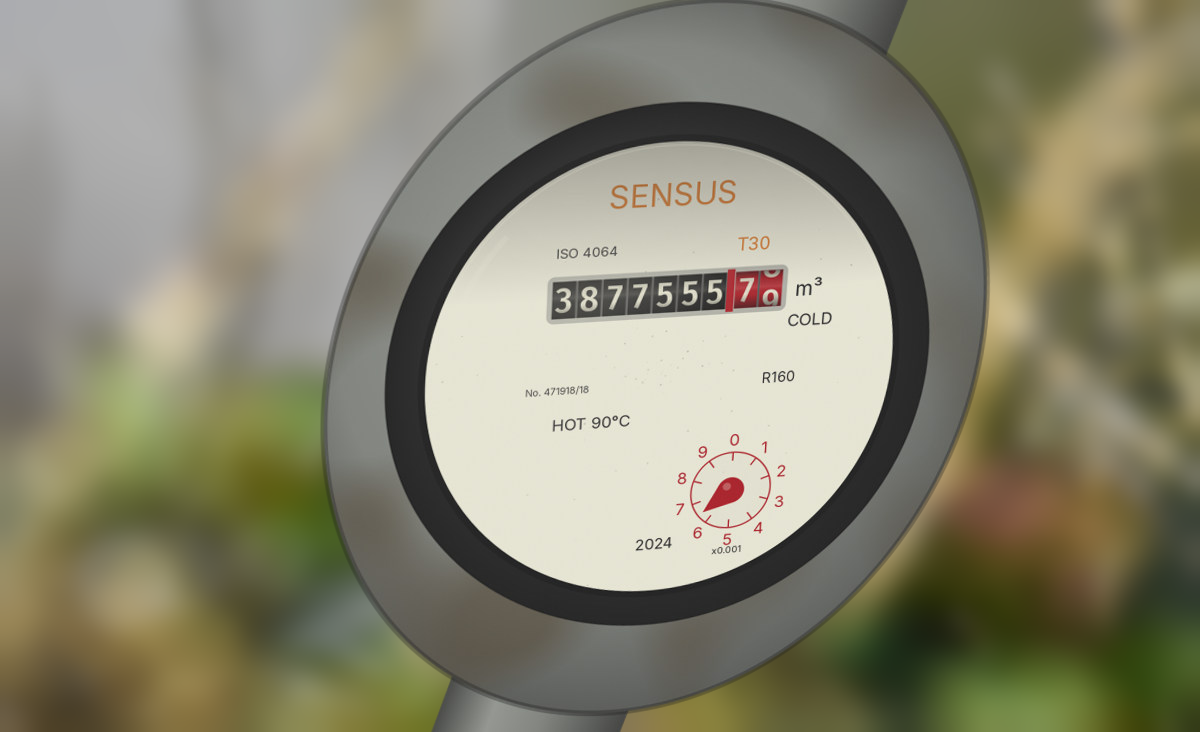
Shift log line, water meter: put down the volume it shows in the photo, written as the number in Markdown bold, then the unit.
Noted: **3877555.786** m³
